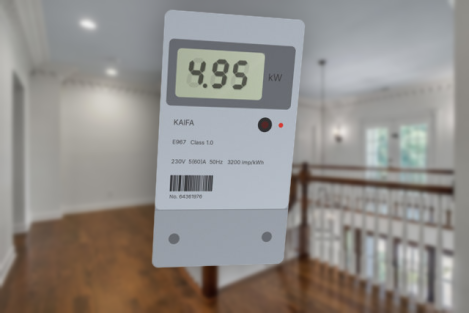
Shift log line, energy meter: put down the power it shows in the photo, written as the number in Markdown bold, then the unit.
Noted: **4.95** kW
